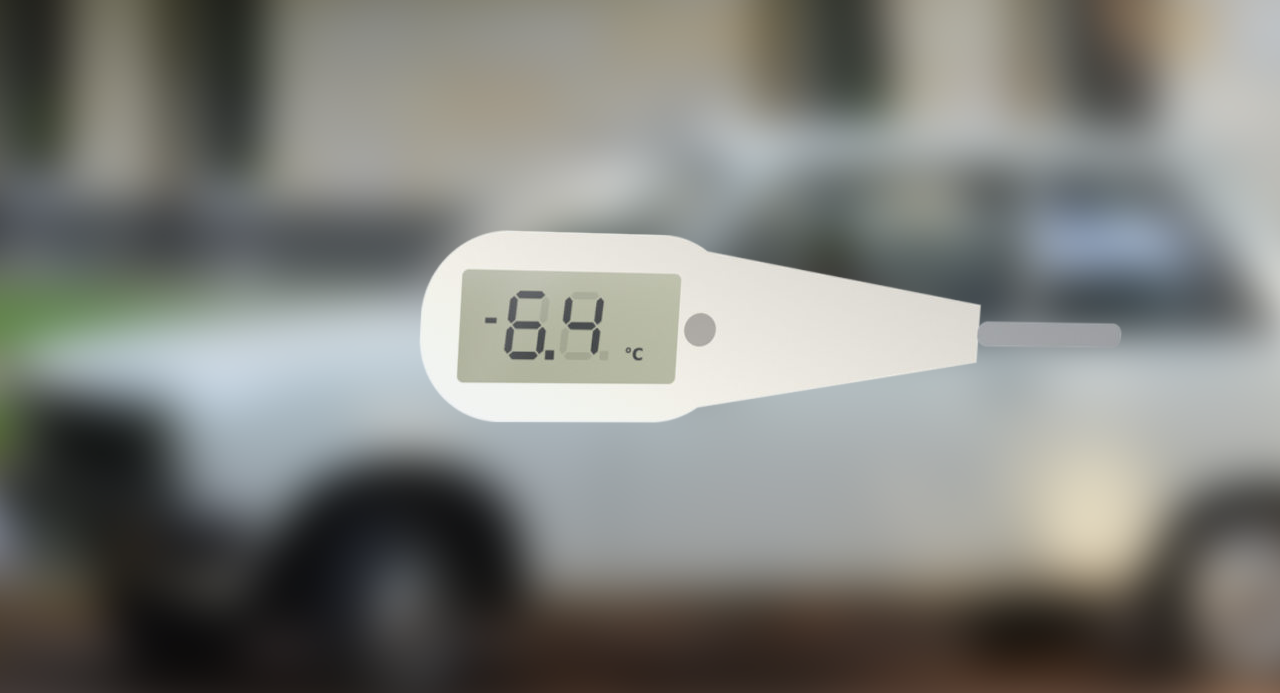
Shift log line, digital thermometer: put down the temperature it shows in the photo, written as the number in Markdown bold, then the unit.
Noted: **-6.4** °C
